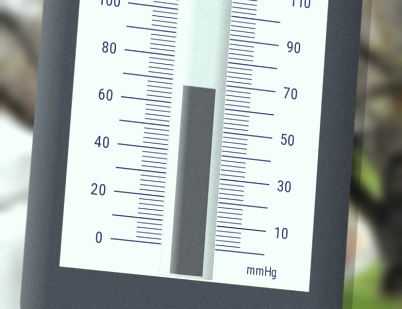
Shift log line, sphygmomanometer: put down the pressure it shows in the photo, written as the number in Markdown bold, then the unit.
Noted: **68** mmHg
